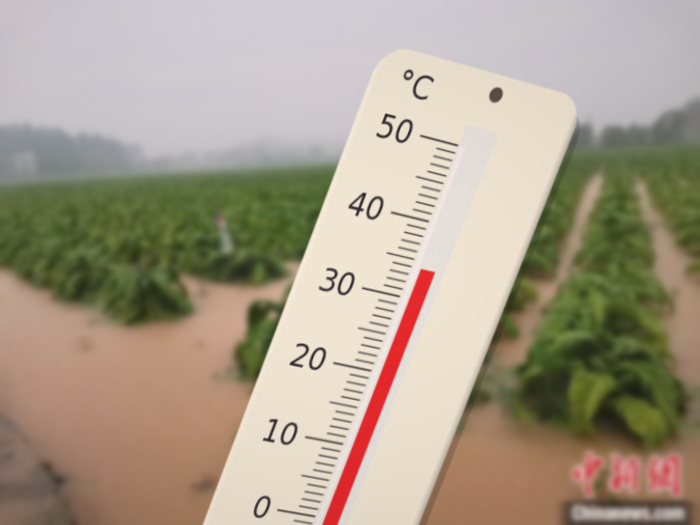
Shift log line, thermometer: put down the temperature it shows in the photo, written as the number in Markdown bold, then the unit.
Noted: **34** °C
